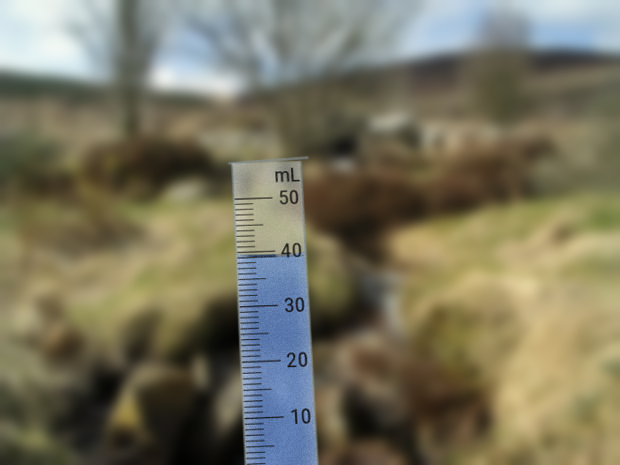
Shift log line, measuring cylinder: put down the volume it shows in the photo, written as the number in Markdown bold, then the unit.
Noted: **39** mL
